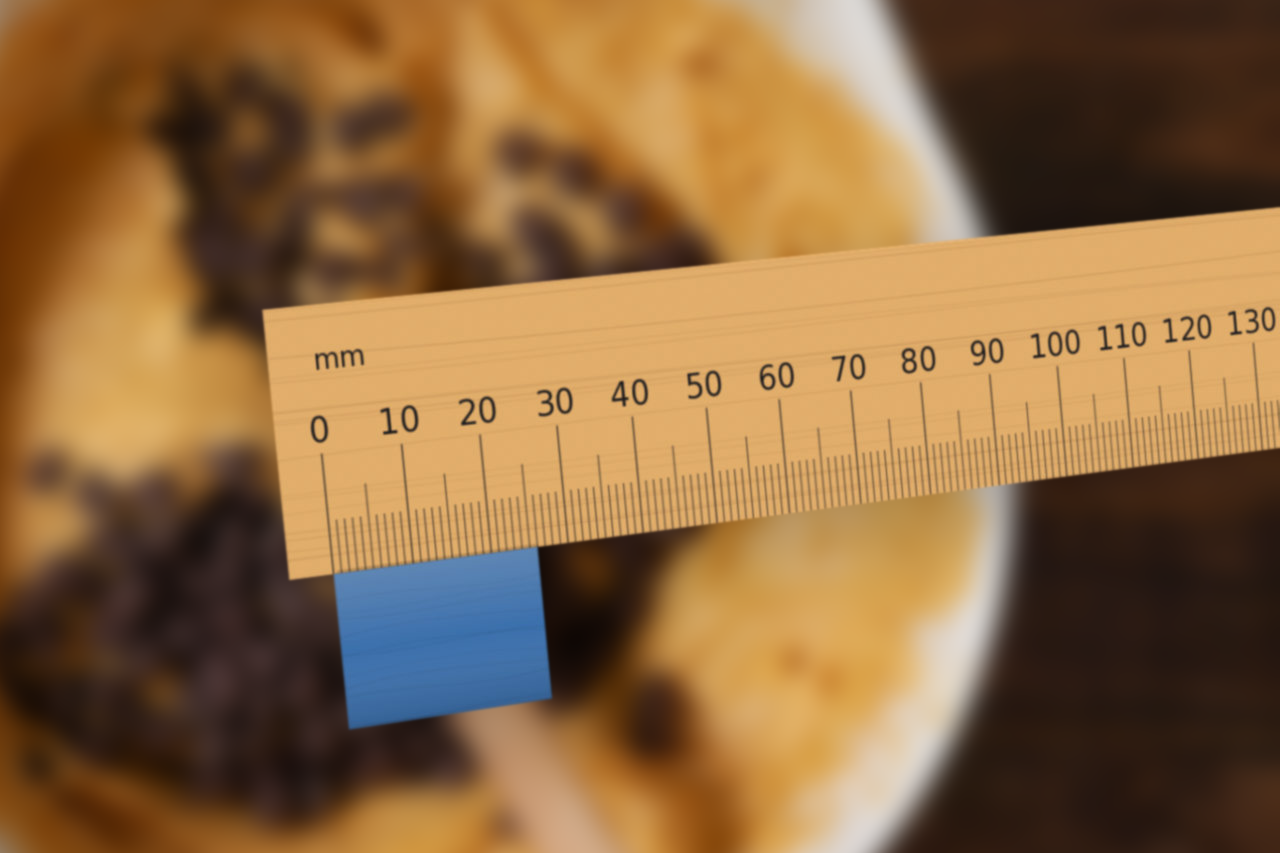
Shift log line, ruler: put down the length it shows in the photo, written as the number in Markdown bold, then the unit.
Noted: **26** mm
